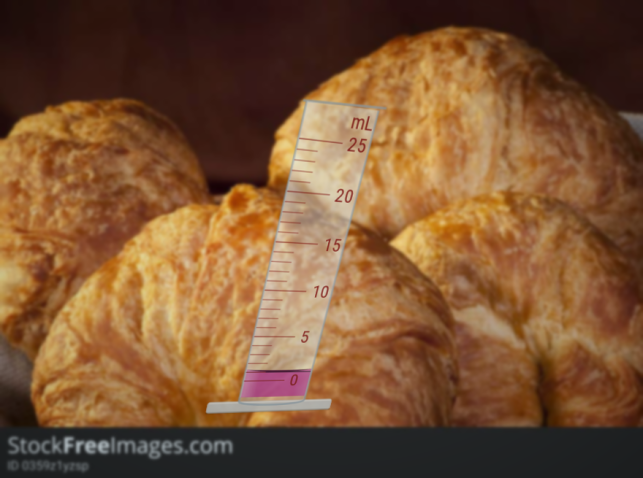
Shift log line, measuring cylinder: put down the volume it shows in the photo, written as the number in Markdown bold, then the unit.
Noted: **1** mL
